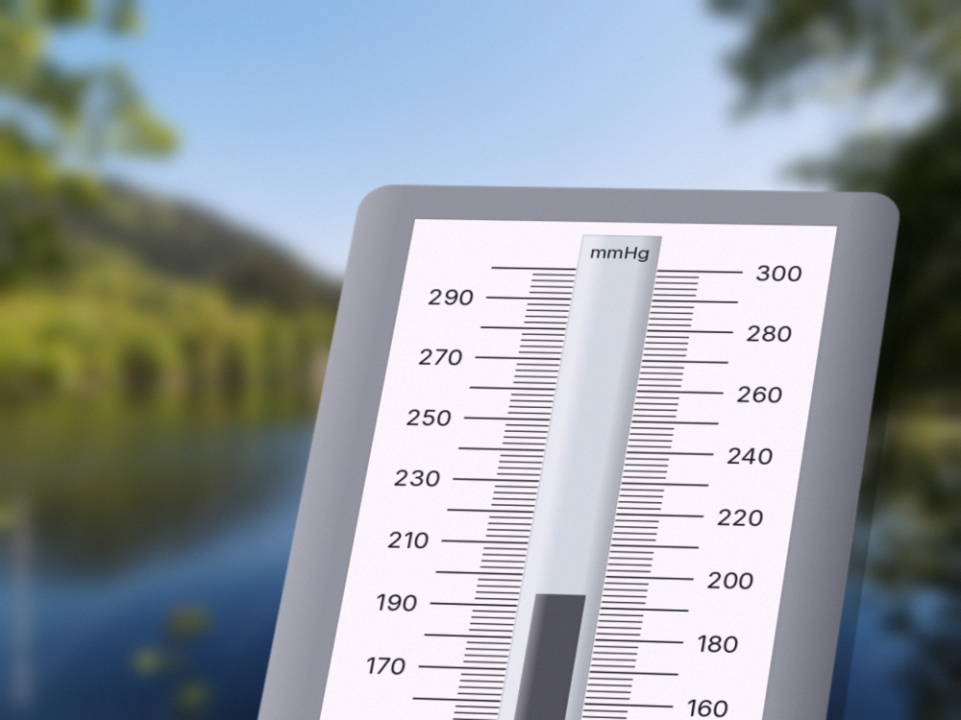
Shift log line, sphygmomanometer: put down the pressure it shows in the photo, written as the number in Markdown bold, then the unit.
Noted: **194** mmHg
